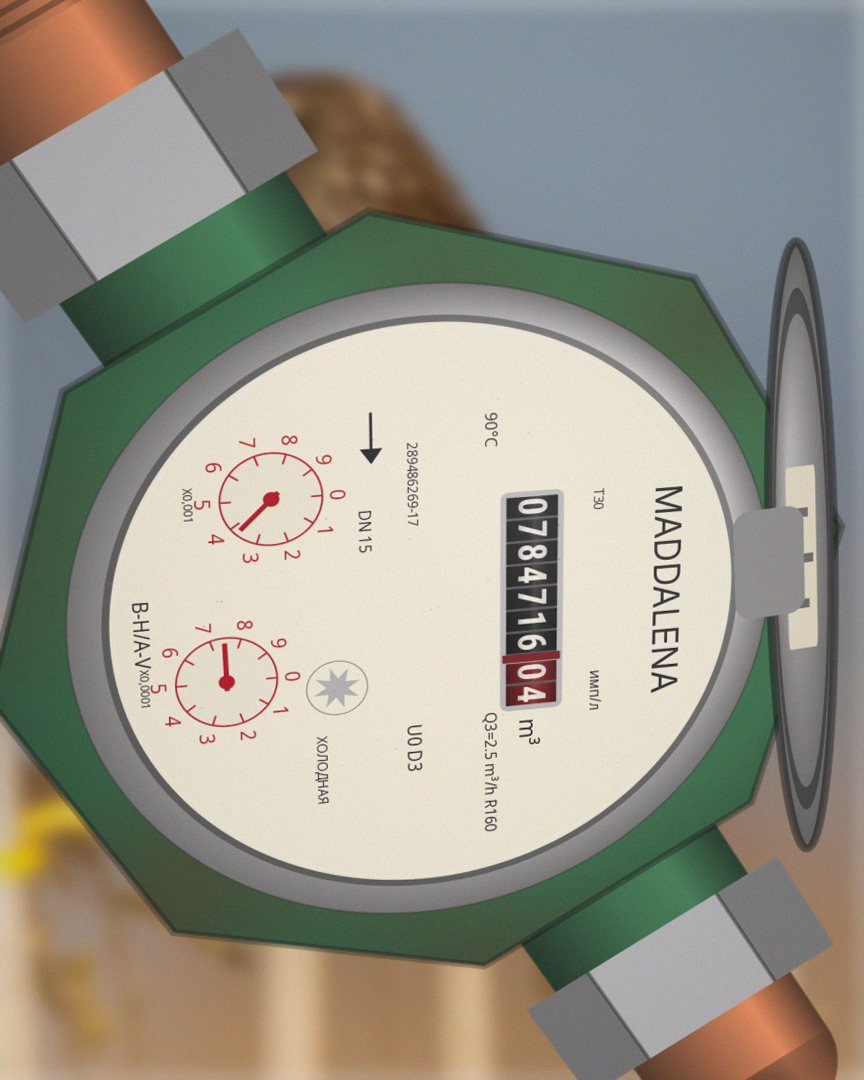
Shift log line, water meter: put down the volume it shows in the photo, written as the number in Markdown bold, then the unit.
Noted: **784716.0437** m³
